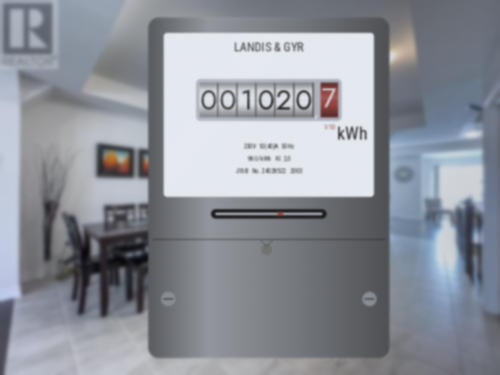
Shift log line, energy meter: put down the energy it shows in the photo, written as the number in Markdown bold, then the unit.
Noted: **1020.7** kWh
